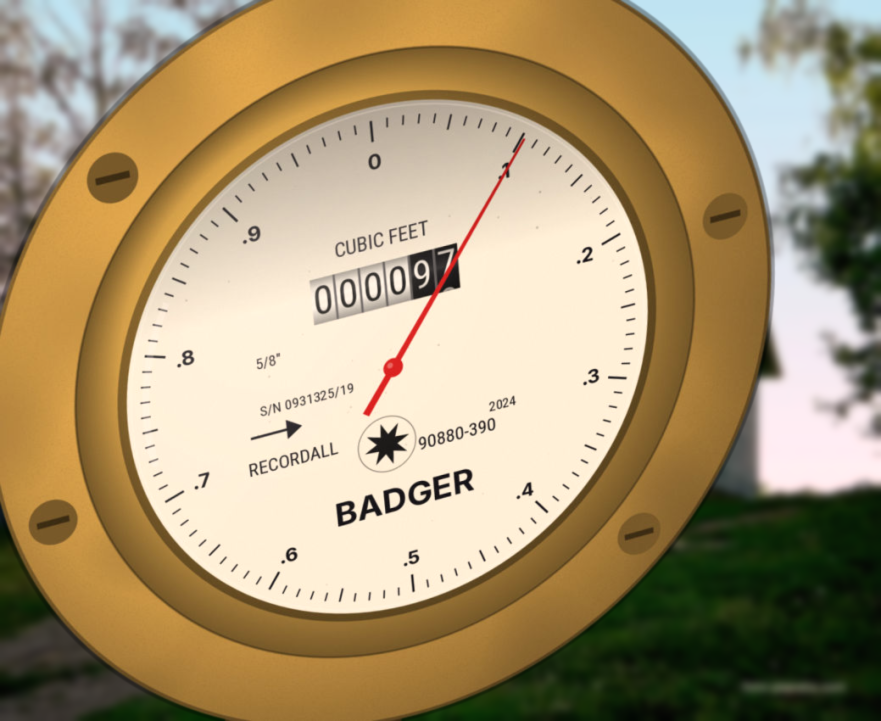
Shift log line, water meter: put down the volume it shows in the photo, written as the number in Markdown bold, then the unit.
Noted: **97.10** ft³
